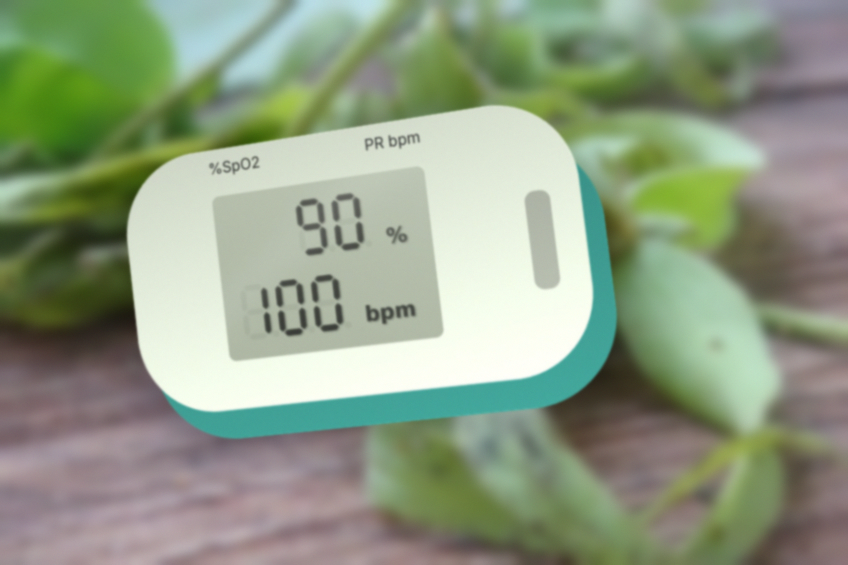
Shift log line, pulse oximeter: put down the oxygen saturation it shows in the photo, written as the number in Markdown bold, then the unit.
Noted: **90** %
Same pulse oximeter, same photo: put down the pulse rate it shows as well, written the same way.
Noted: **100** bpm
